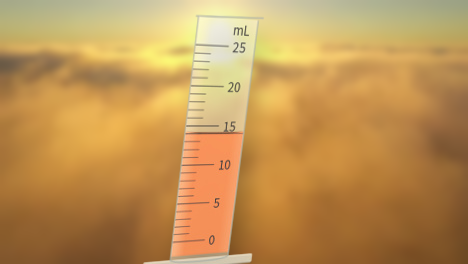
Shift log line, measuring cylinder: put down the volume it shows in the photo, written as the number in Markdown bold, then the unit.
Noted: **14** mL
